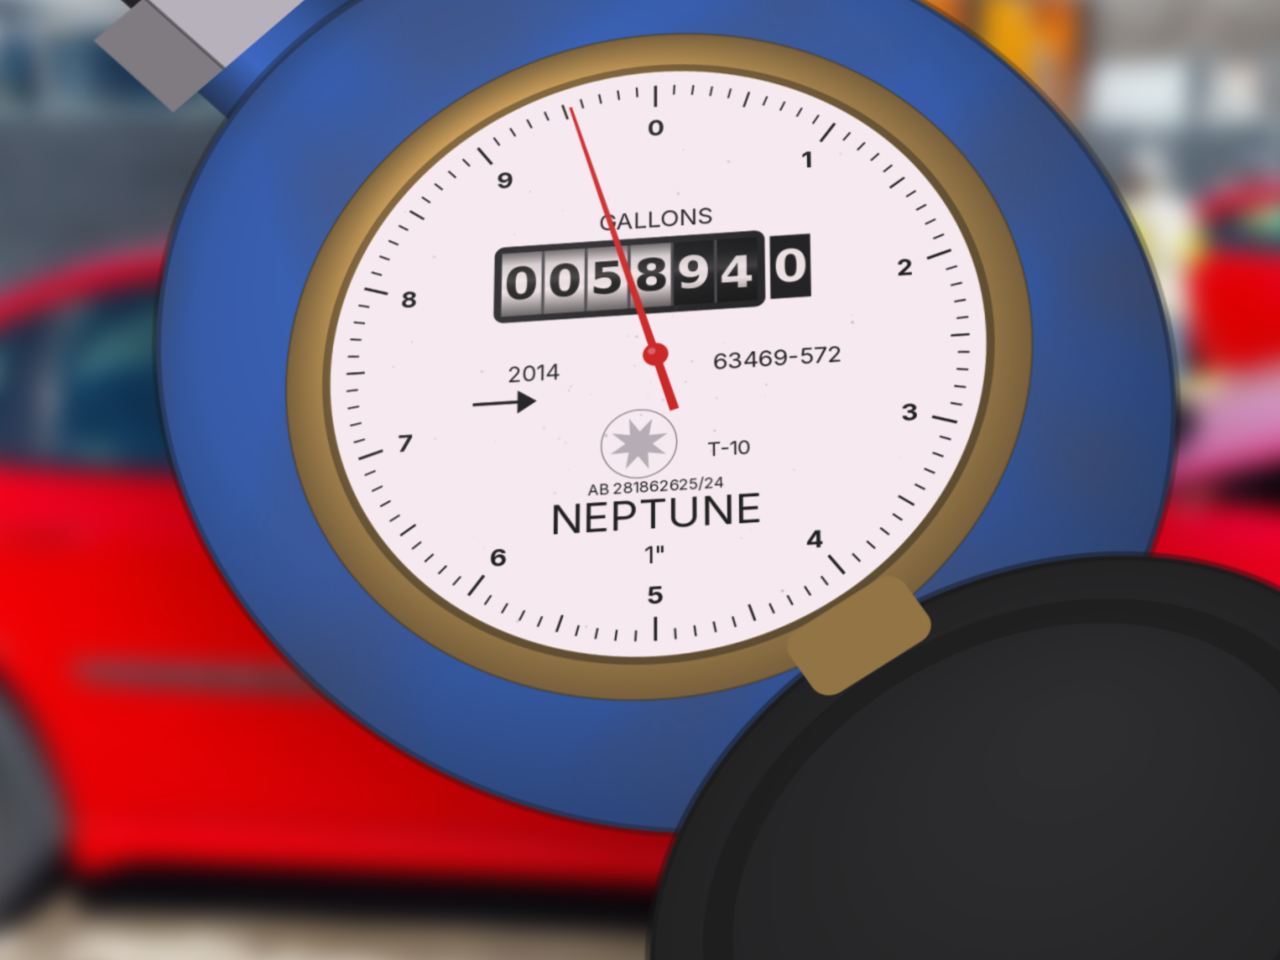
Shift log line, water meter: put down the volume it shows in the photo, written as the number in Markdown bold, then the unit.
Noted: **58939.5** gal
